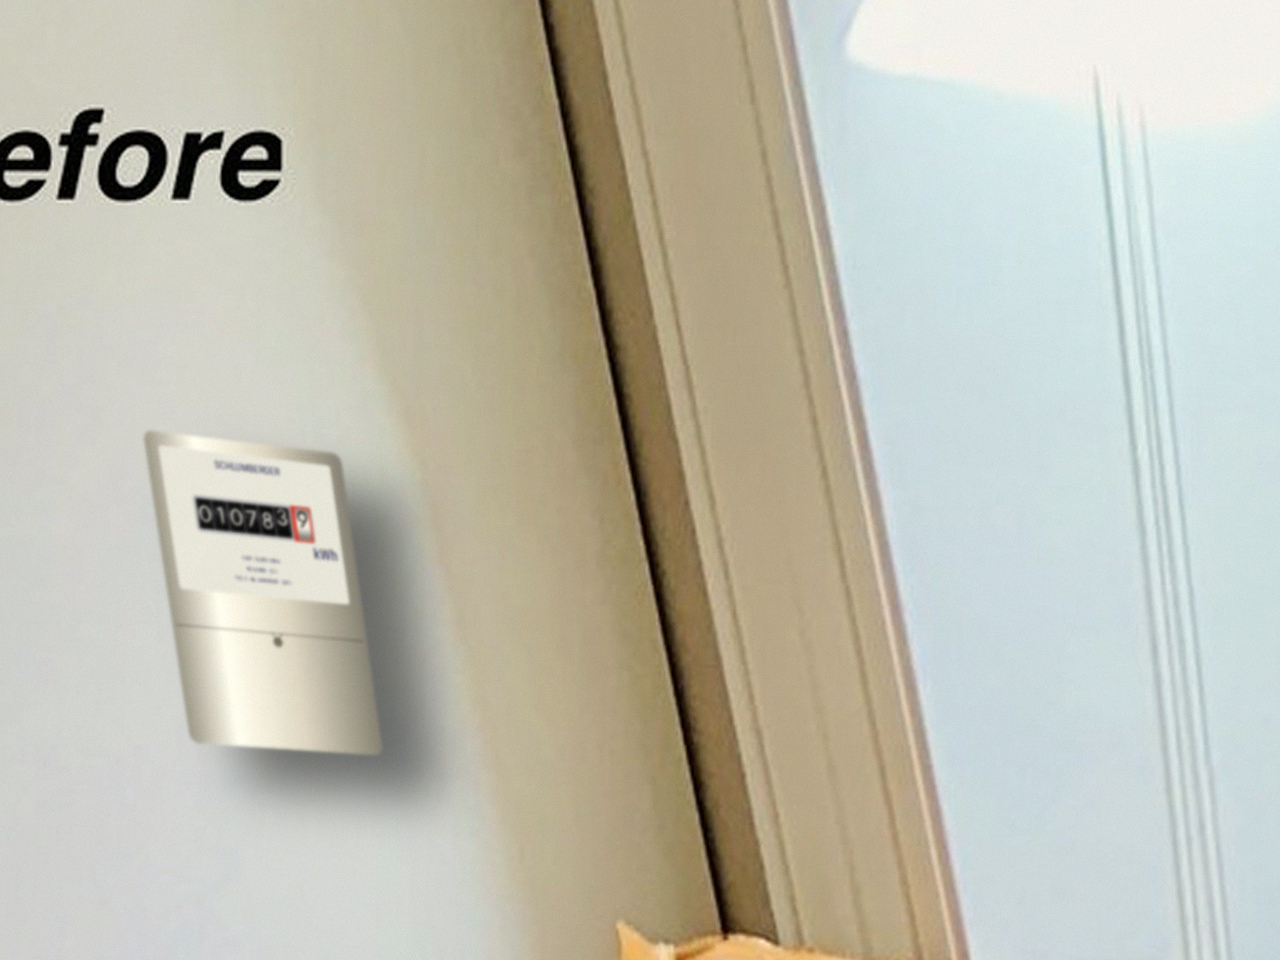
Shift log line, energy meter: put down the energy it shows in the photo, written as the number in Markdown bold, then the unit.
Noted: **10783.9** kWh
